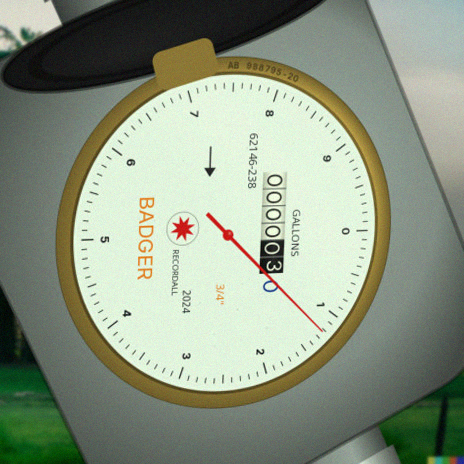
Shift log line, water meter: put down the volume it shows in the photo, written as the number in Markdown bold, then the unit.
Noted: **31.2** gal
